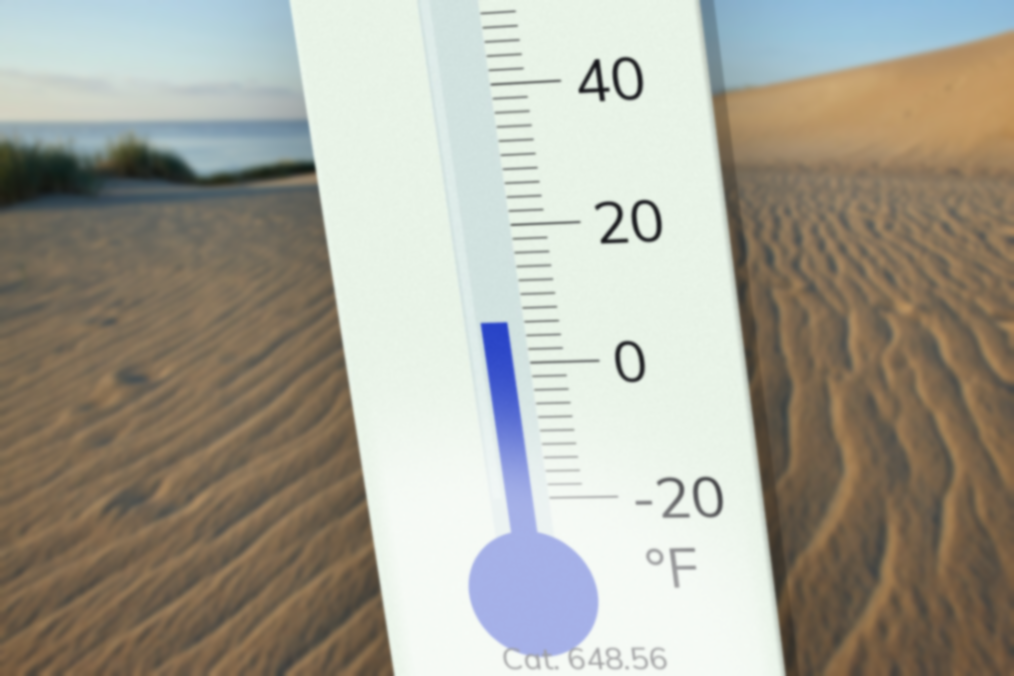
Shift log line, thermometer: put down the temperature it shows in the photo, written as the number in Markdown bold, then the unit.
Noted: **6** °F
